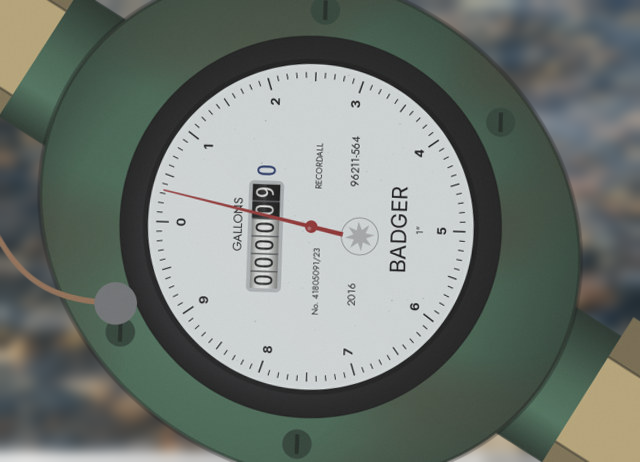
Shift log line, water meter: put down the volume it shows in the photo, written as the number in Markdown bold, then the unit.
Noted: **90.3** gal
